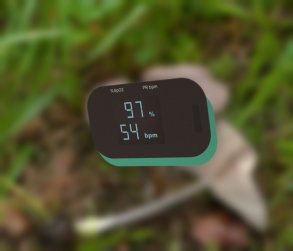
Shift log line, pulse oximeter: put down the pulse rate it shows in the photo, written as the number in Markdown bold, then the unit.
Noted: **54** bpm
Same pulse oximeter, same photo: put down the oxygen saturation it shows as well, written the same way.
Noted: **97** %
